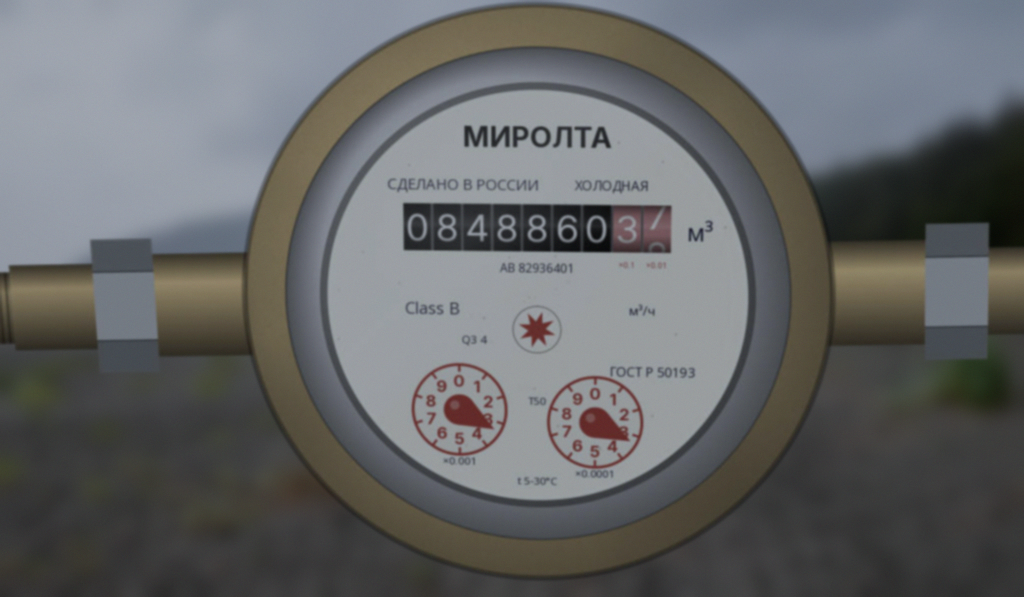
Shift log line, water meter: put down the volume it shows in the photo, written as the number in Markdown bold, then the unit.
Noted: **848860.3733** m³
